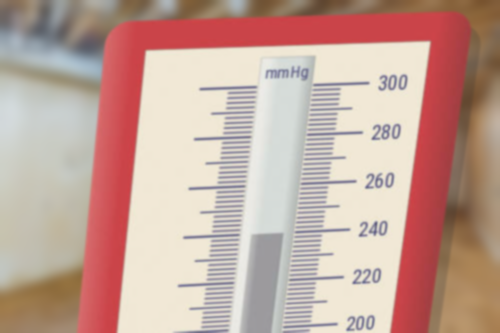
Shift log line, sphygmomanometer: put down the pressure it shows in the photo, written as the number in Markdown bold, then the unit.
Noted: **240** mmHg
